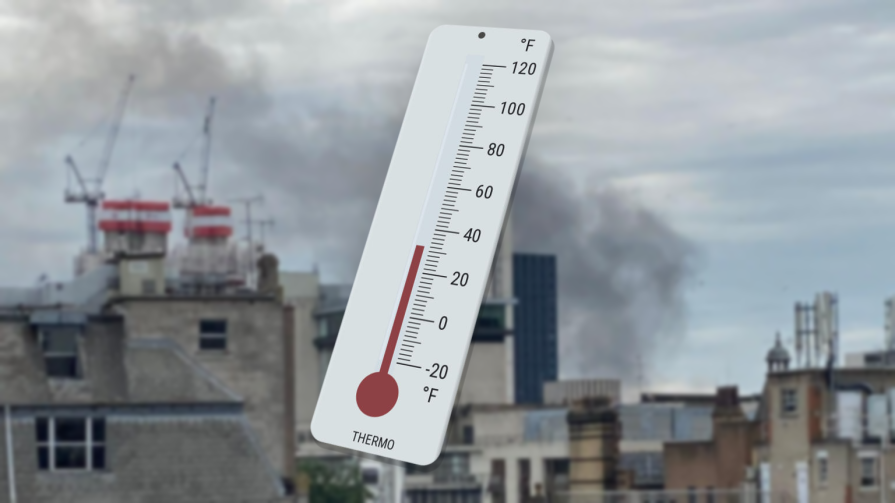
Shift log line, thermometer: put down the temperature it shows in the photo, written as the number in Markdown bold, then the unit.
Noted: **32** °F
